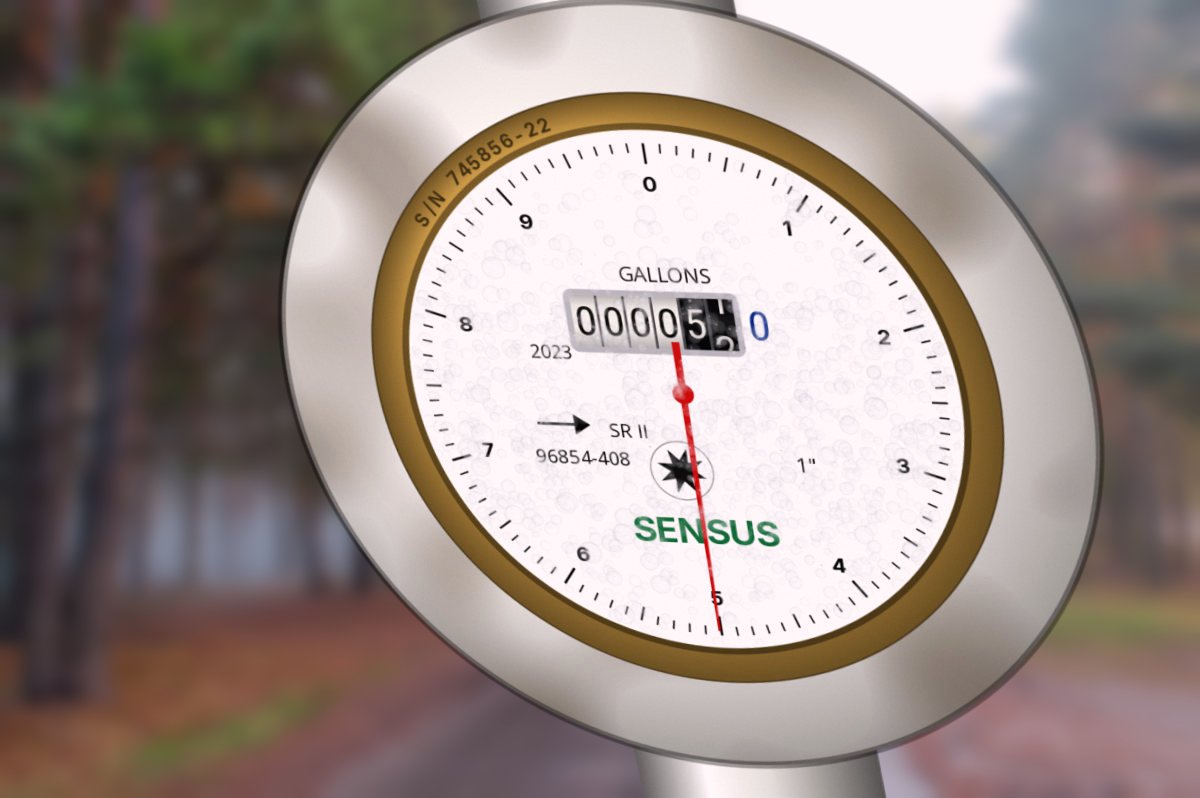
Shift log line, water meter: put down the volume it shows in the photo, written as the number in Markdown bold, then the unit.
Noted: **515.0** gal
